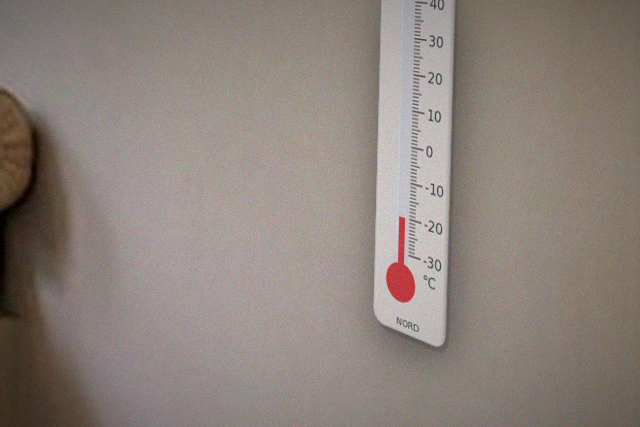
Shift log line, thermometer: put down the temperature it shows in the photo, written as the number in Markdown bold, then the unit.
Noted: **-20** °C
